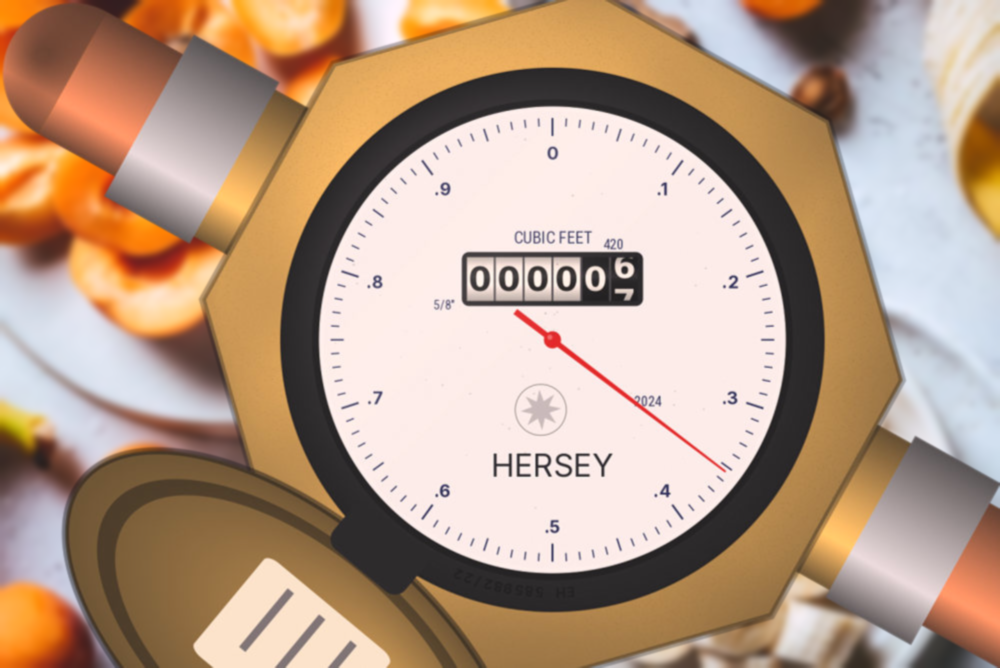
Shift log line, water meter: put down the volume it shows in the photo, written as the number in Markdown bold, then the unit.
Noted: **6.35** ft³
